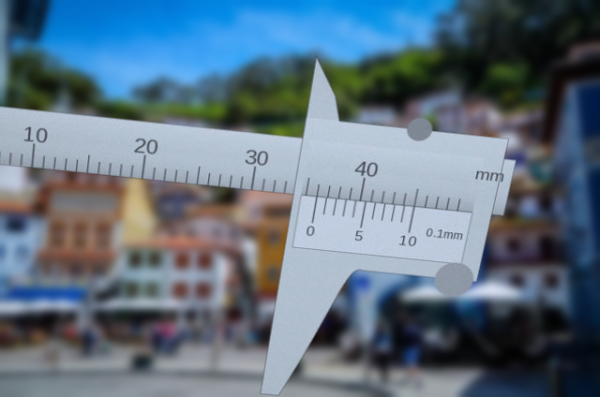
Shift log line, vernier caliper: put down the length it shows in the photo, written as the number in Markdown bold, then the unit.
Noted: **36.0** mm
